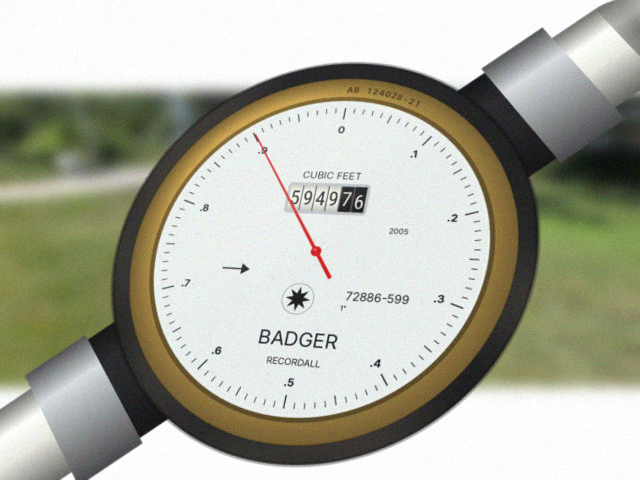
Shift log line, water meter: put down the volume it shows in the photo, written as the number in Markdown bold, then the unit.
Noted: **594975.90** ft³
